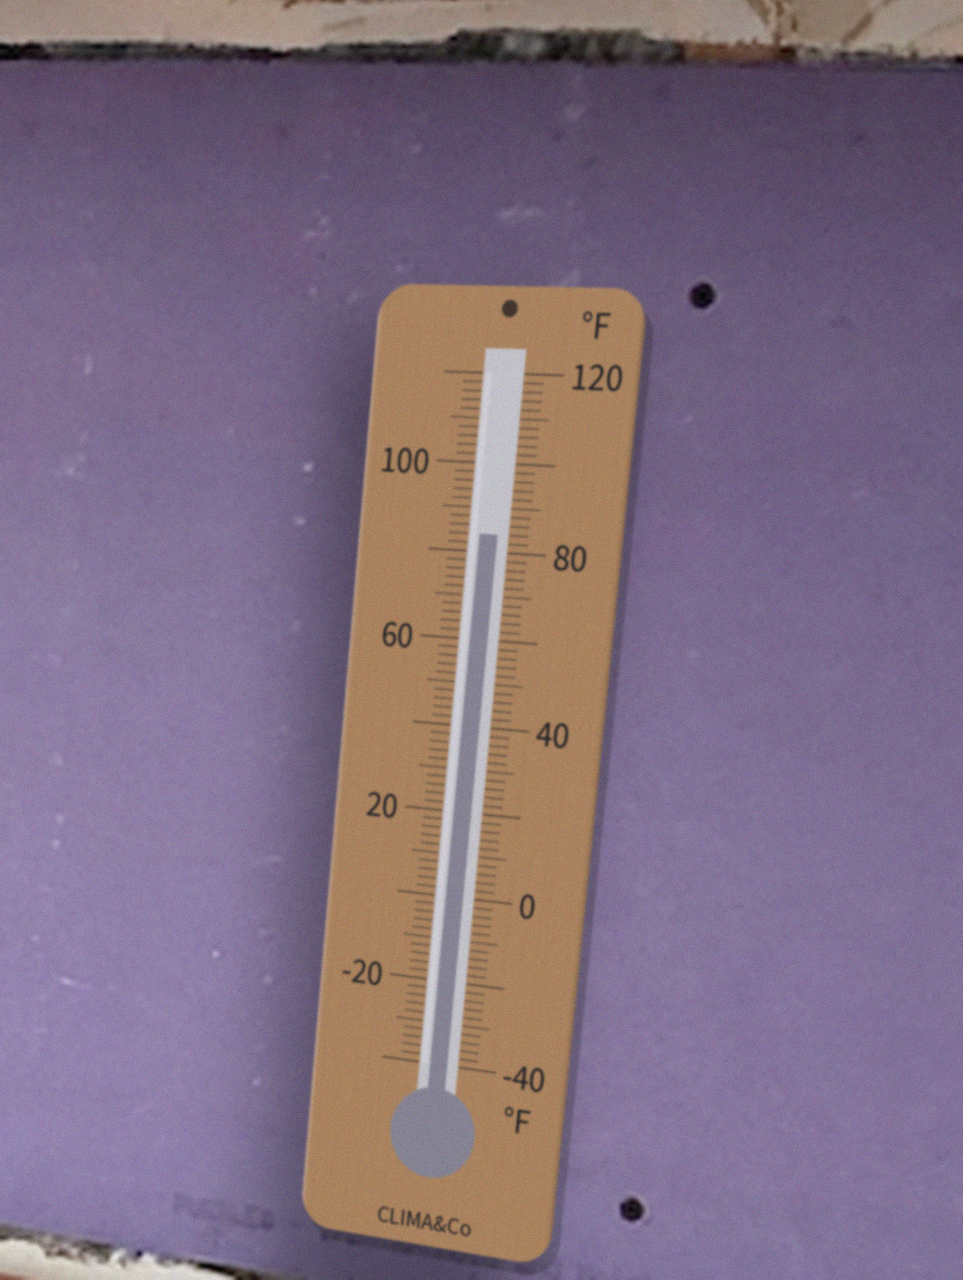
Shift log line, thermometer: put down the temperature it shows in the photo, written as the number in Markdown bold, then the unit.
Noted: **84** °F
